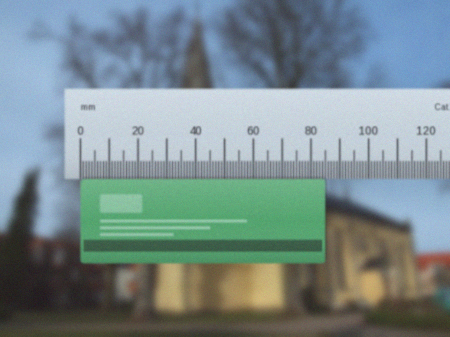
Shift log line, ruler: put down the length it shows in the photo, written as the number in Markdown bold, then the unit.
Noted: **85** mm
